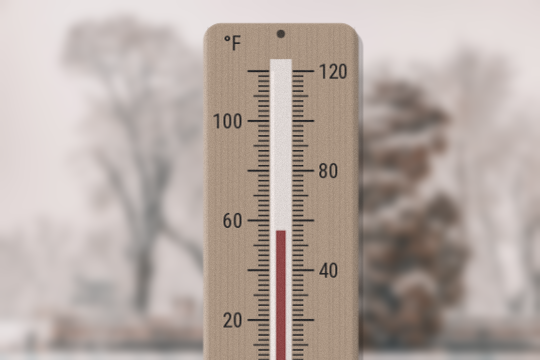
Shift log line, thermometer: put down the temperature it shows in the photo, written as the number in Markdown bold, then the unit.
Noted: **56** °F
